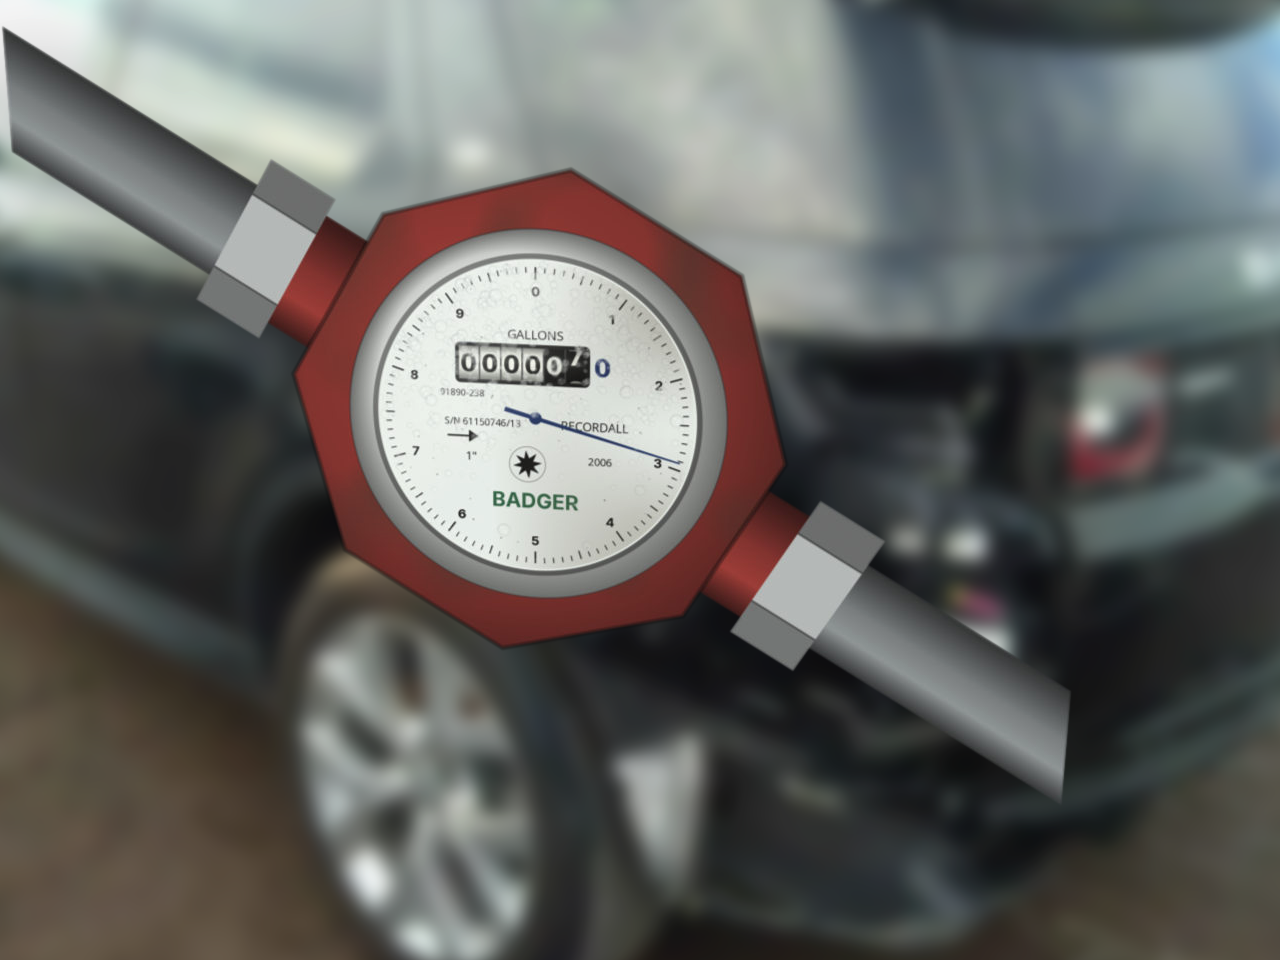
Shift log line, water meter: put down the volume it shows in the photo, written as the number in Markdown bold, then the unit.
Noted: **72.9** gal
